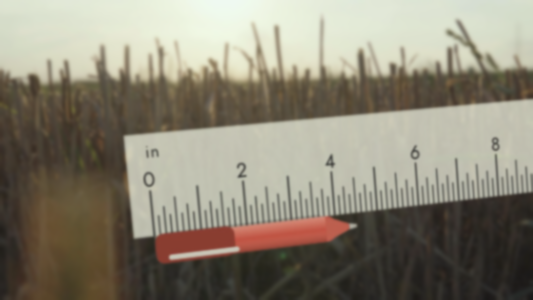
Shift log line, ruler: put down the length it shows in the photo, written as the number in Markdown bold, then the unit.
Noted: **4.5** in
